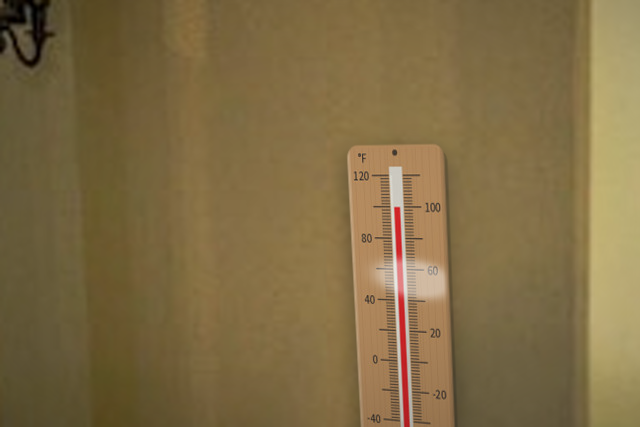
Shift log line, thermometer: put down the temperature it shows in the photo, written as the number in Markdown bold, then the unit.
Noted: **100** °F
